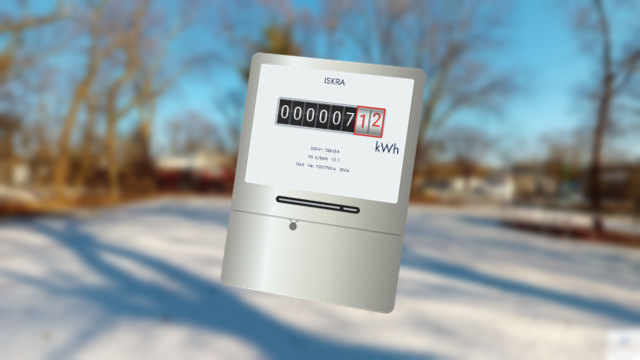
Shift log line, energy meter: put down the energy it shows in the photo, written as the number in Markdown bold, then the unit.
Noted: **7.12** kWh
